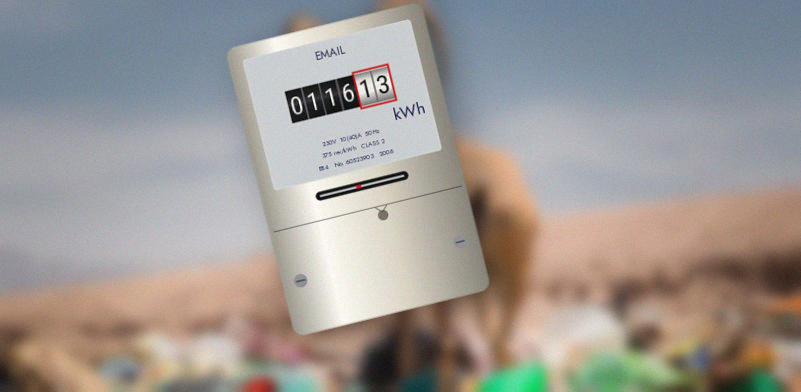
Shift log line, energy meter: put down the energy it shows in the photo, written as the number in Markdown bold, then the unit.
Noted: **116.13** kWh
